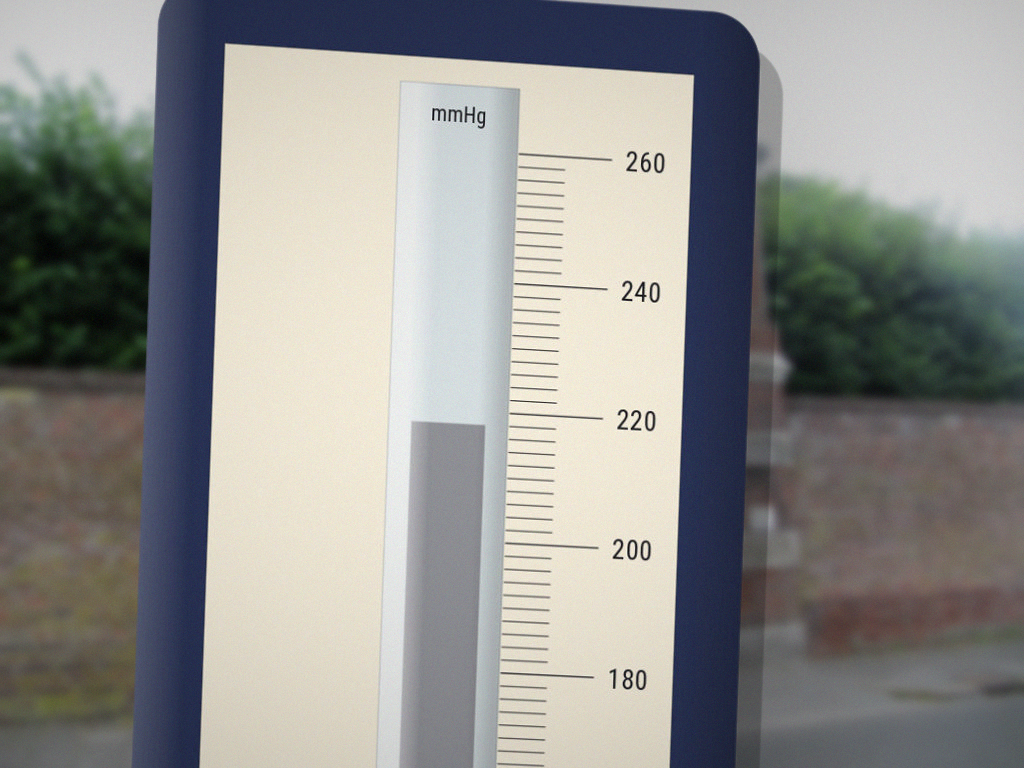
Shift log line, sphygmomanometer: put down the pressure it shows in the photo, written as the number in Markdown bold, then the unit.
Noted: **218** mmHg
